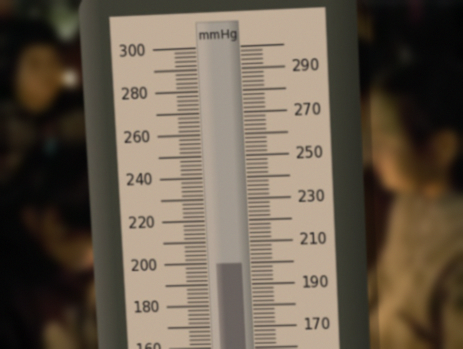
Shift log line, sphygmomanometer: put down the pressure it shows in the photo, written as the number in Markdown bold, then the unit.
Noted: **200** mmHg
